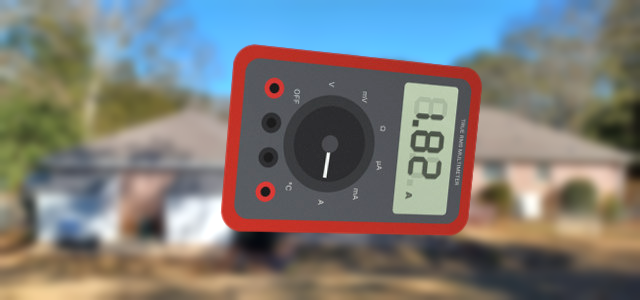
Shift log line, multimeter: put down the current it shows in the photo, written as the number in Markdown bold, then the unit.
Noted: **1.82** A
